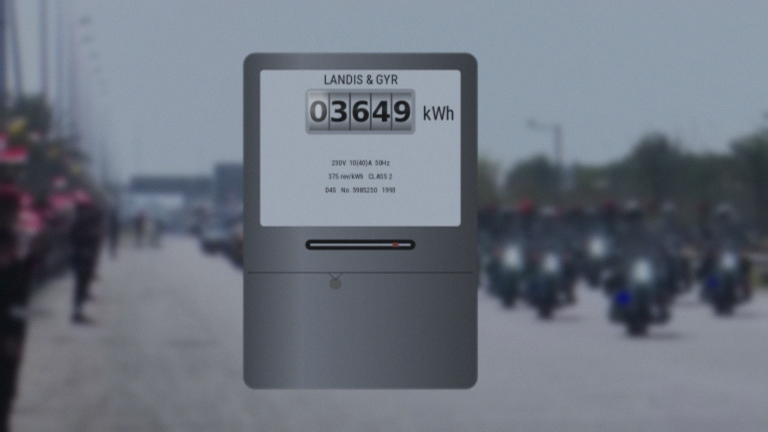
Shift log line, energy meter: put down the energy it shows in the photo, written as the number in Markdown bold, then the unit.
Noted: **3649** kWh
